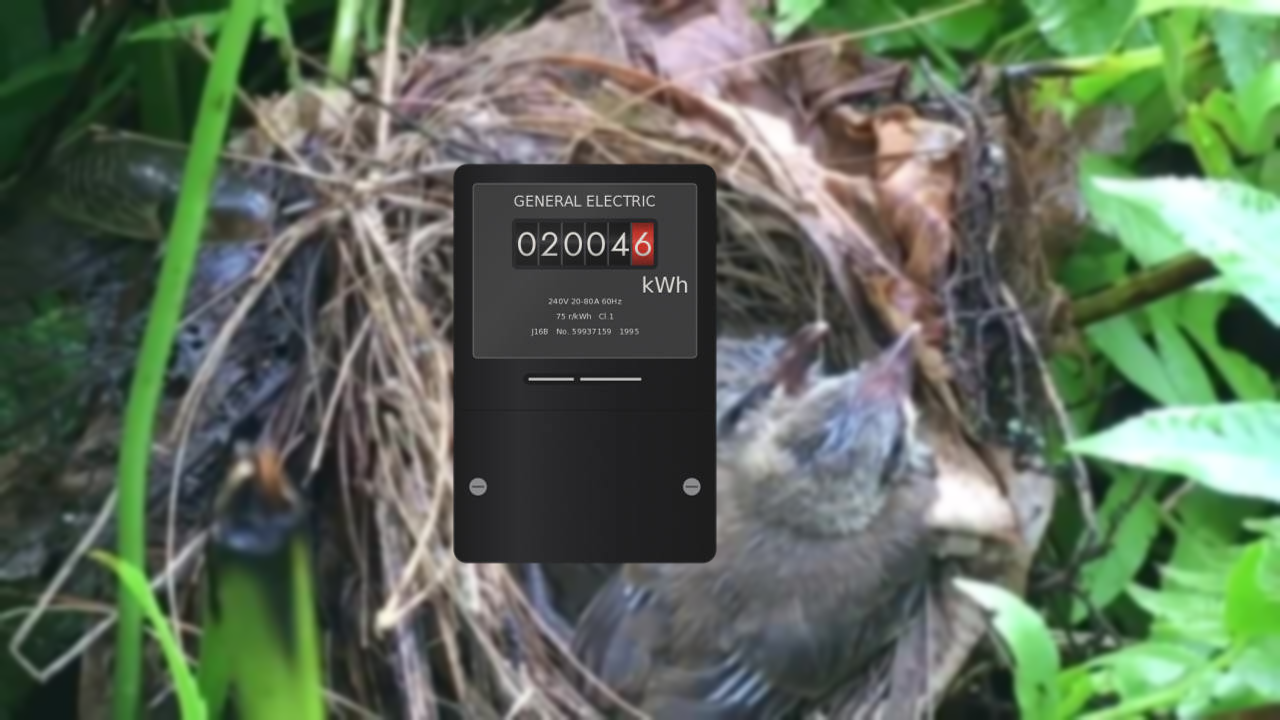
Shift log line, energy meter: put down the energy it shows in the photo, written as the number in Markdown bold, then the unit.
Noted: **2004.6** kWh
